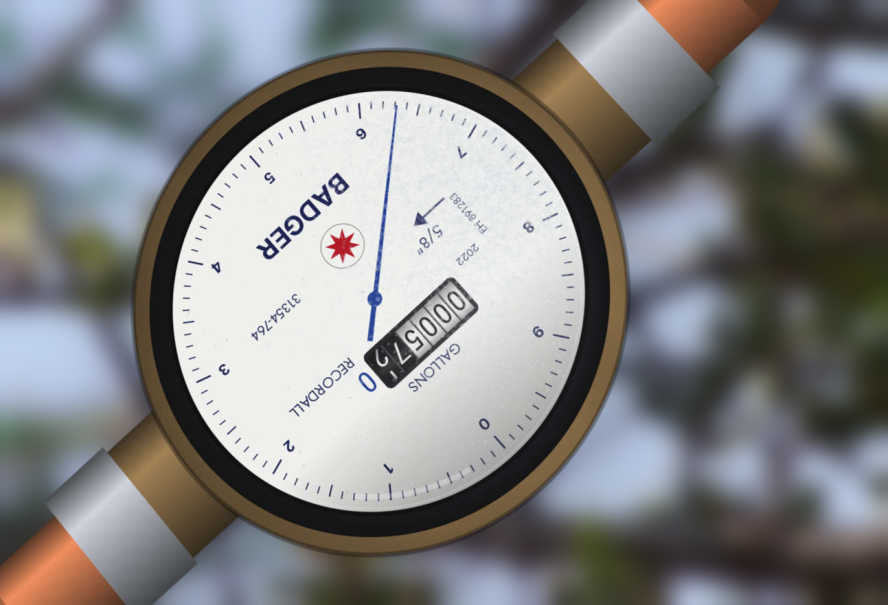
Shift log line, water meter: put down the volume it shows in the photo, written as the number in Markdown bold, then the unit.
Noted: **5716.3** gal
